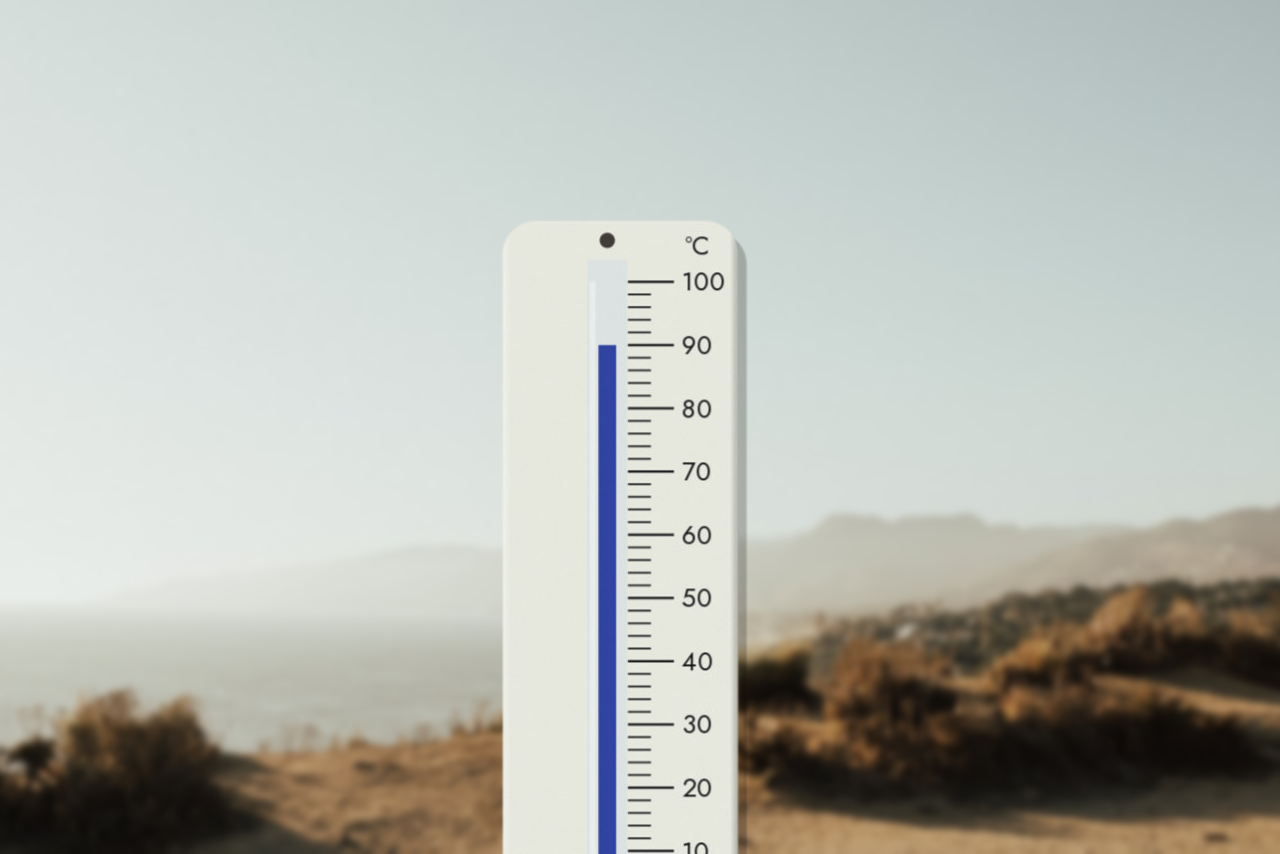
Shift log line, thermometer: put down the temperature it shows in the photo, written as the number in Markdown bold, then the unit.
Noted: **90** °C
